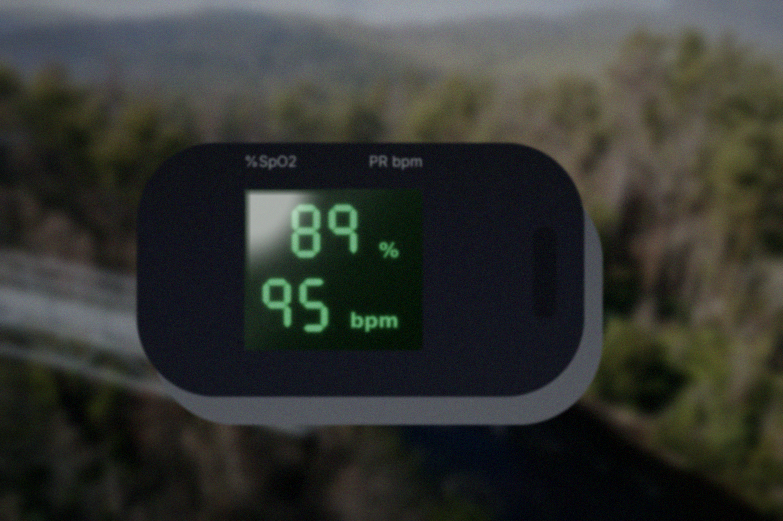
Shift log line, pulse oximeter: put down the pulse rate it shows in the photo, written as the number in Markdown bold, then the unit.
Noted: **95** bpm
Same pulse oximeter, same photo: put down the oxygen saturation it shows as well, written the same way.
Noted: **89** %
